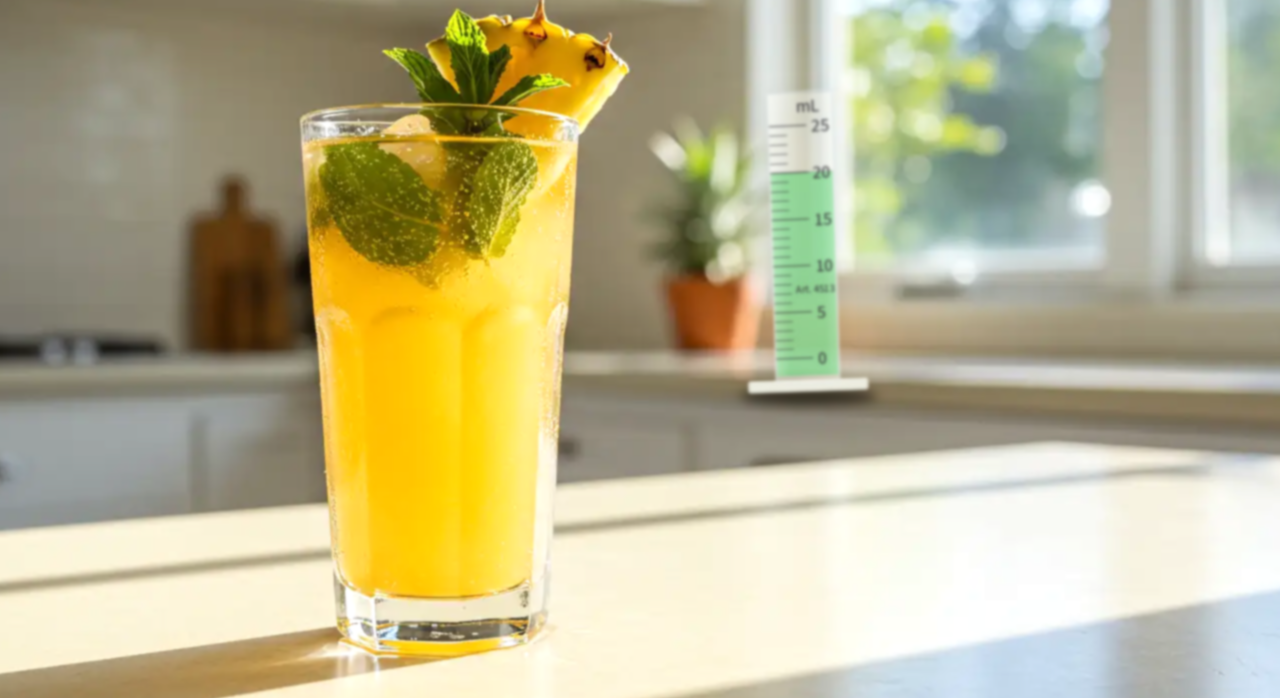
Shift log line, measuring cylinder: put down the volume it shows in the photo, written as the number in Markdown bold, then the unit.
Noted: **20** mL
